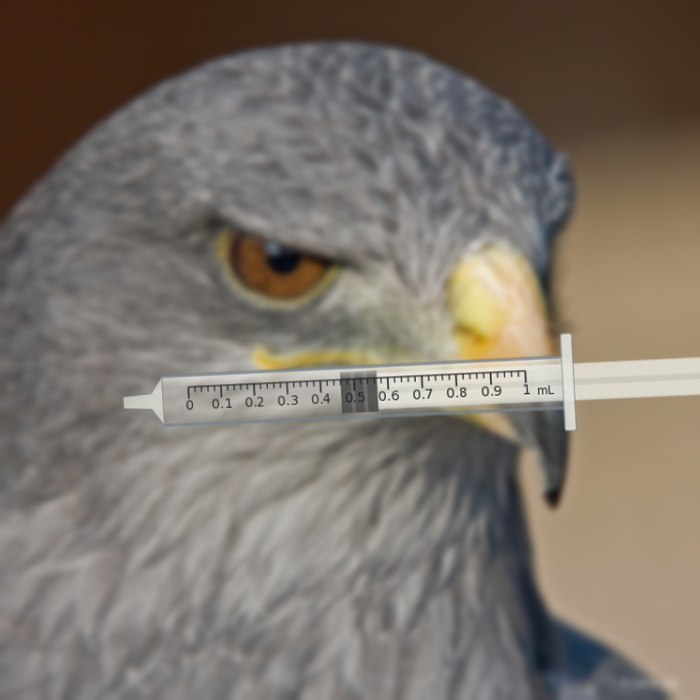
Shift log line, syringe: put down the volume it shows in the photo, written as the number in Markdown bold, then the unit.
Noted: **0.46** mL
